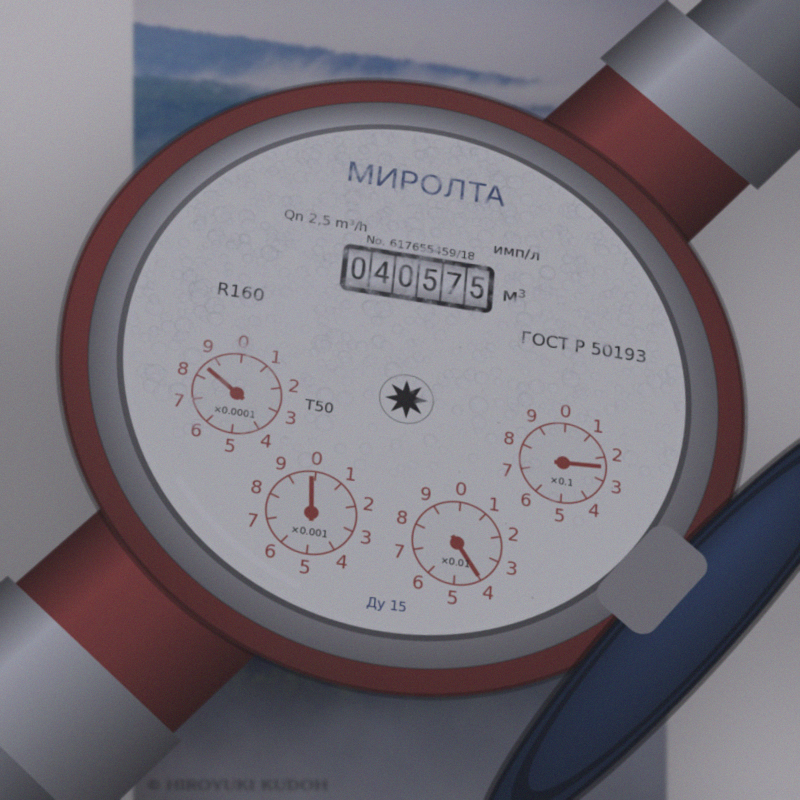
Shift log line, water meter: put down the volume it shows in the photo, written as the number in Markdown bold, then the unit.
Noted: **40575.2398** m³
